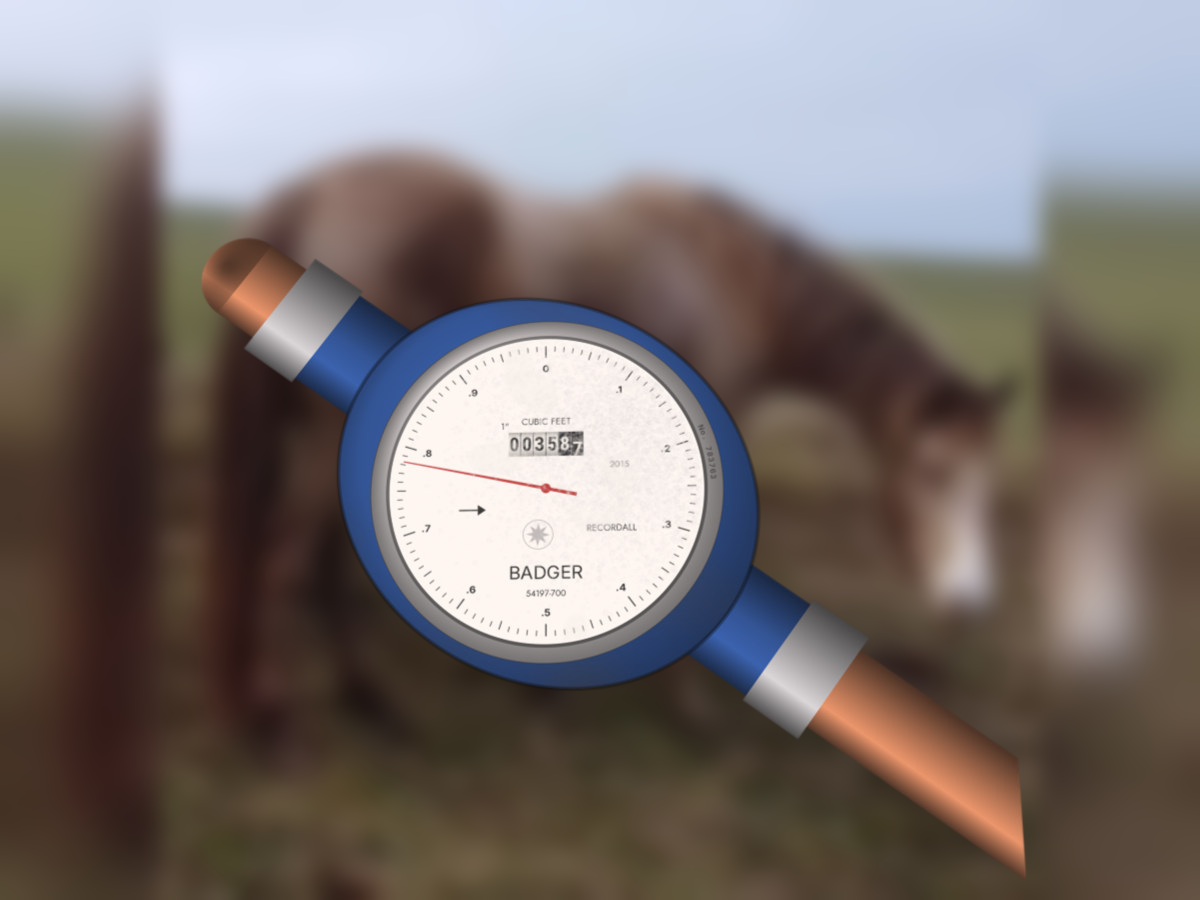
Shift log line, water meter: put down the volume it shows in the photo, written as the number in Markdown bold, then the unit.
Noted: **3586.78** ft³
